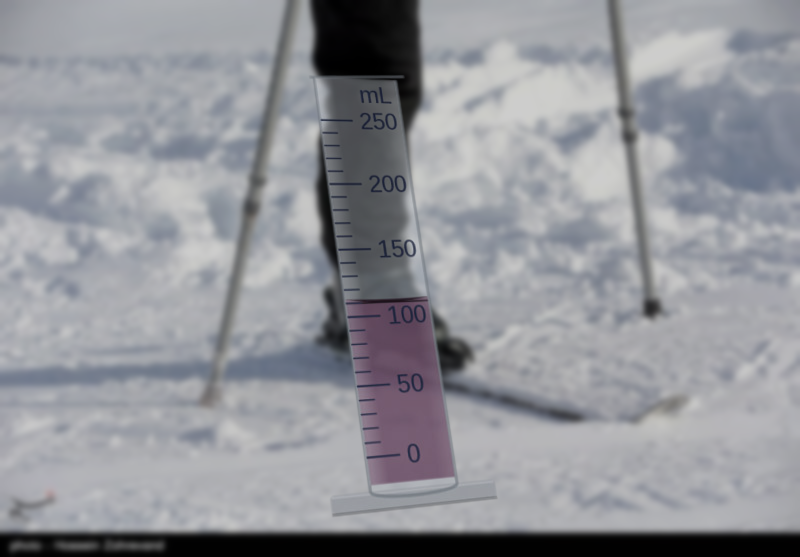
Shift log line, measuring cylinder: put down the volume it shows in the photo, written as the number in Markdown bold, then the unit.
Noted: **110** mL
